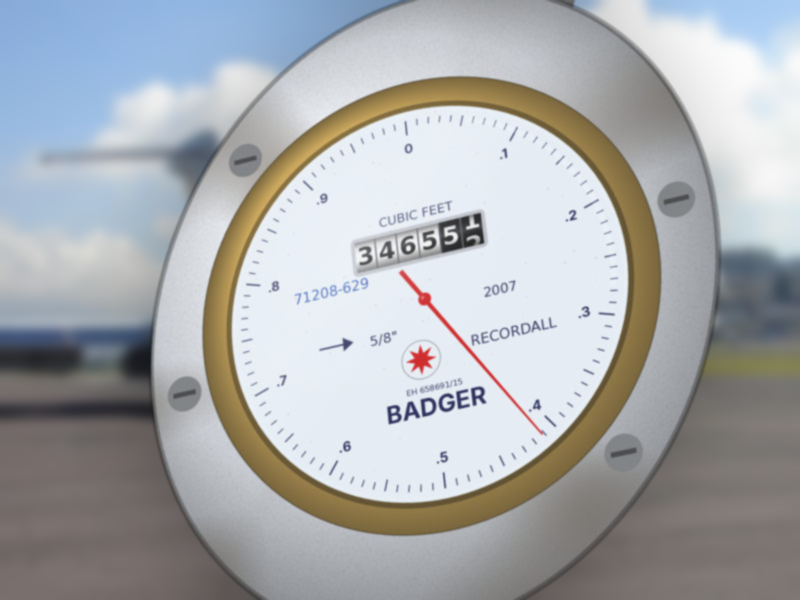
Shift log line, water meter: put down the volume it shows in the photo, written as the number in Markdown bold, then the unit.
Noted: **346551.41** ft³
